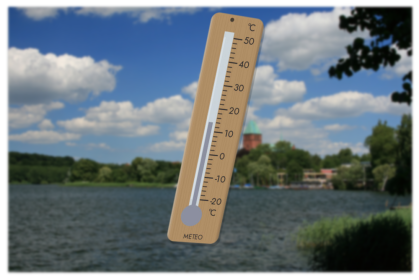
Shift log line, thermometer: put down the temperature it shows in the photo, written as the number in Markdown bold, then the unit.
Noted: **14** °C
